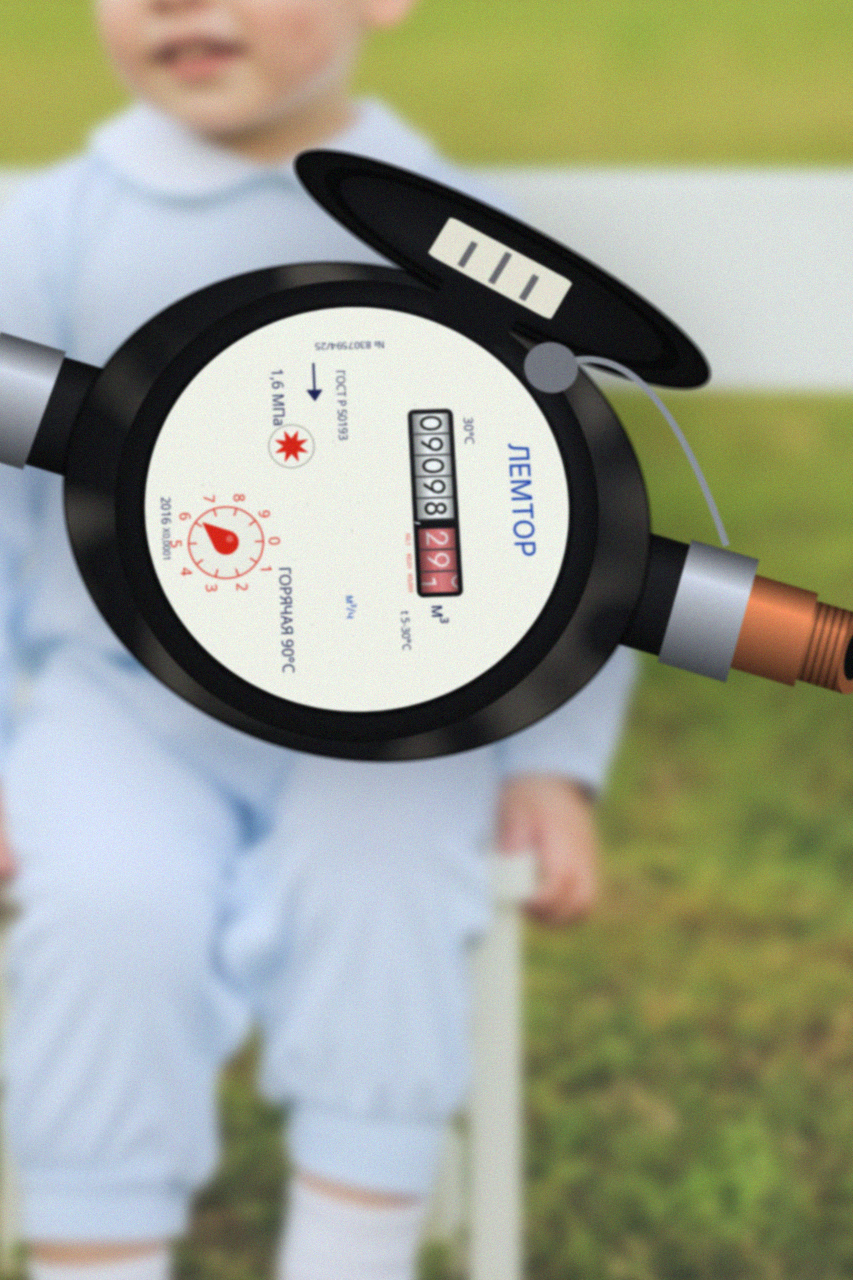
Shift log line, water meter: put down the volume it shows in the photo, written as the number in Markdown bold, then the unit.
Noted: **9098.2906** m³
